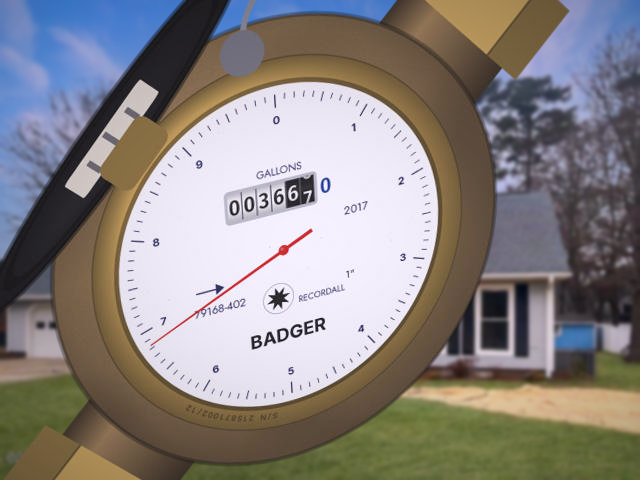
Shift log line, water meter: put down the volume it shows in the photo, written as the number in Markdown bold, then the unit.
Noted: **36666.8** gal
